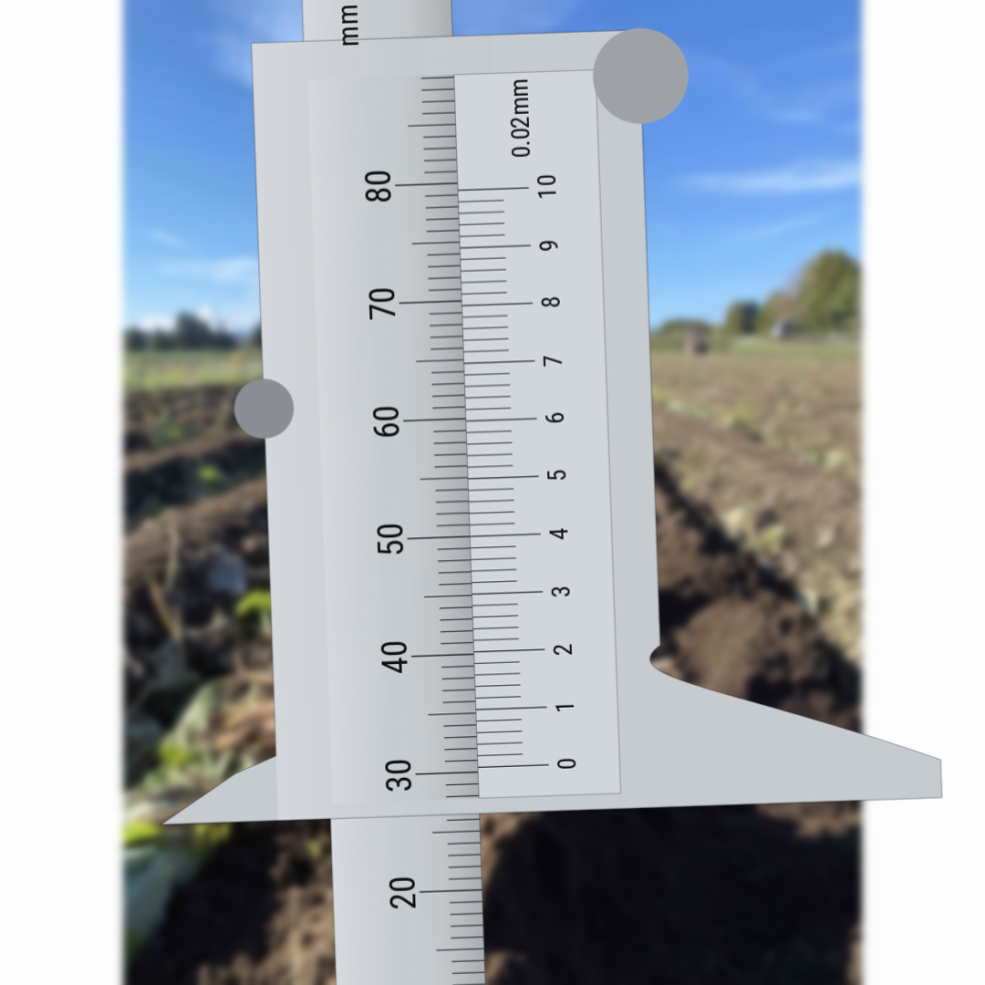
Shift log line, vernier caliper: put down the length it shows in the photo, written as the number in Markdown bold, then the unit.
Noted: **30.4** mm
